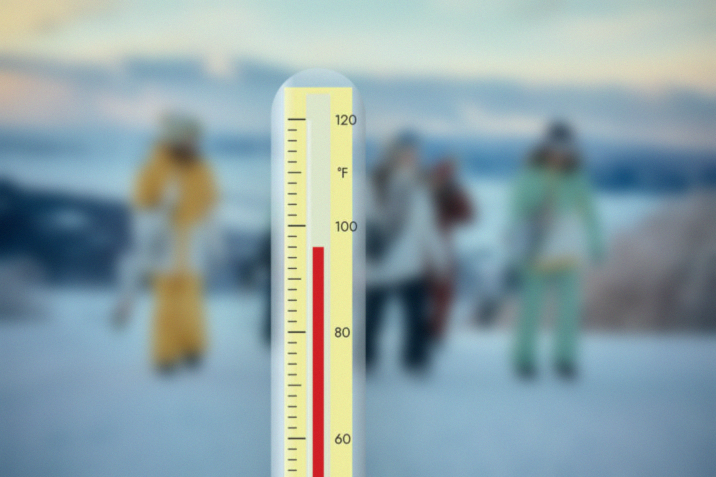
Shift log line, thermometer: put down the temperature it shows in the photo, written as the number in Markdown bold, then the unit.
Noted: **96** °F
